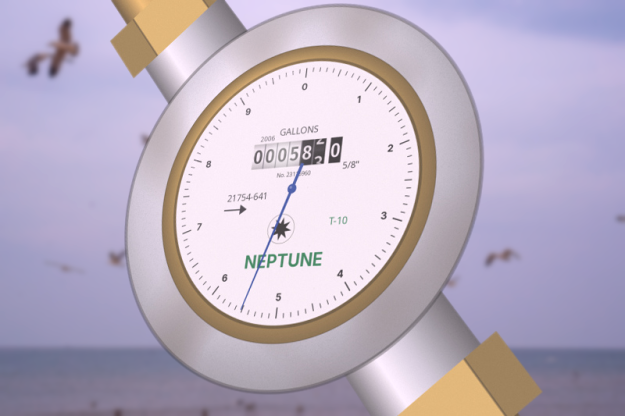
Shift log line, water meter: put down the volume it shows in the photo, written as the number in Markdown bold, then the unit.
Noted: **5825.5** gal
